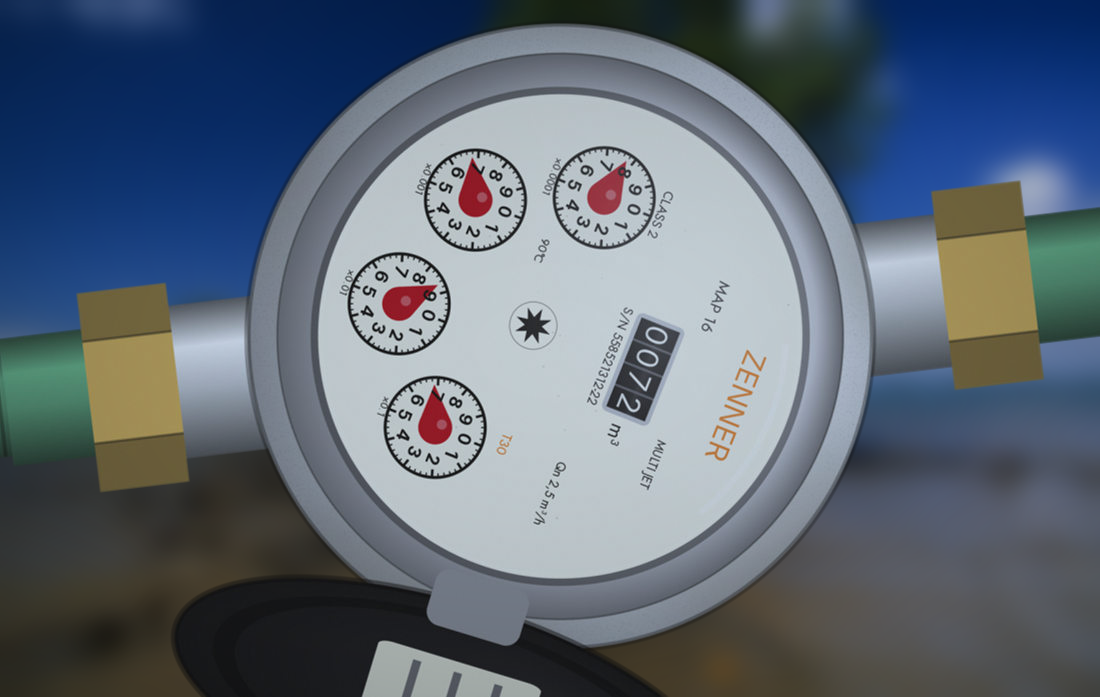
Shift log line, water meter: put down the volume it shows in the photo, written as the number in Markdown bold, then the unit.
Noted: **72.6867** m³
